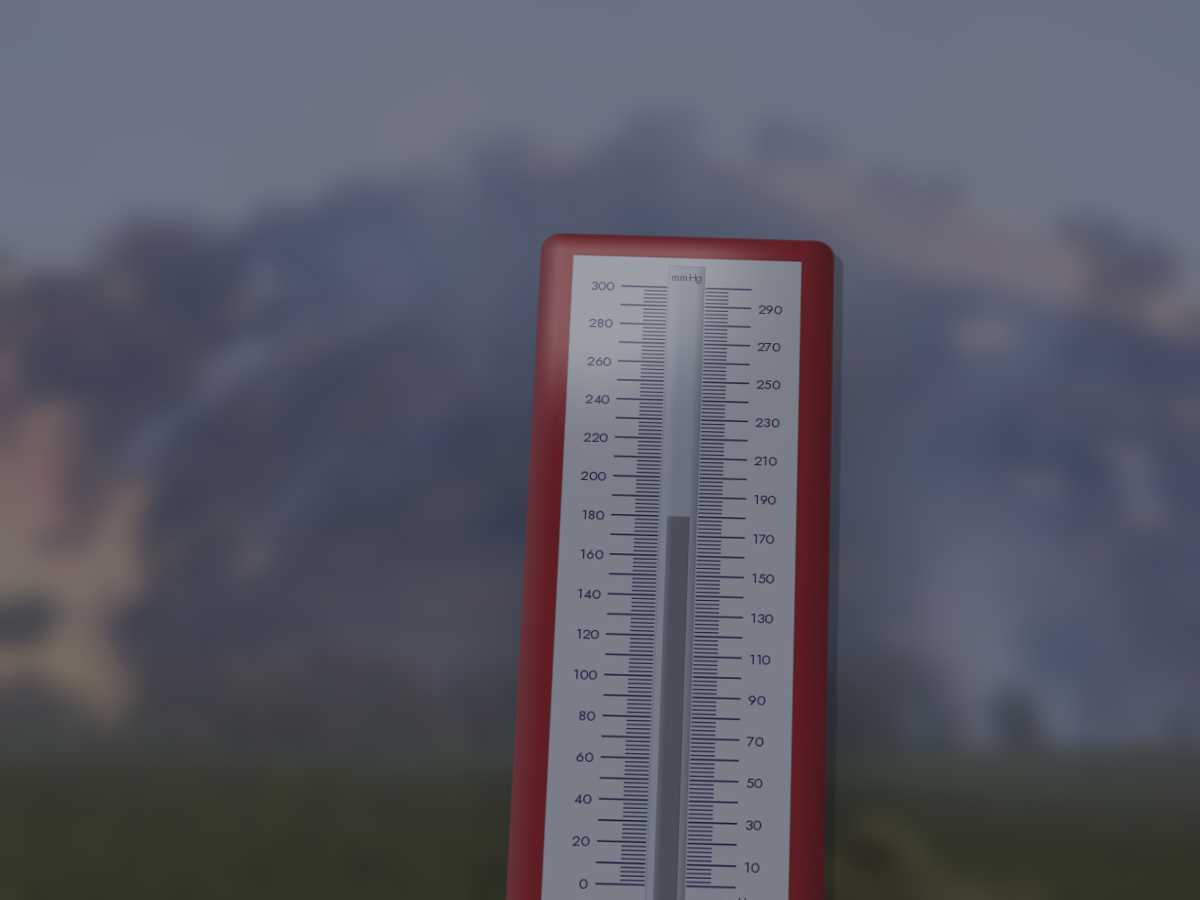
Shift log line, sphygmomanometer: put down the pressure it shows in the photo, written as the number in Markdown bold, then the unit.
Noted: **180** mmHg
